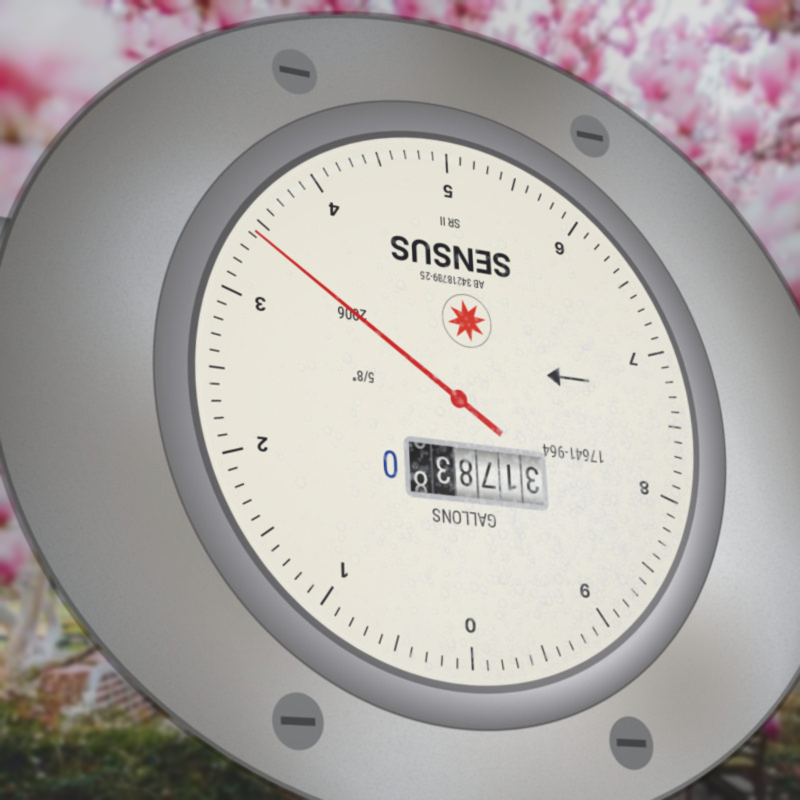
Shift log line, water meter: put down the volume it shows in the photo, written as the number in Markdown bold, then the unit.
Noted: **3178383.4** gal
